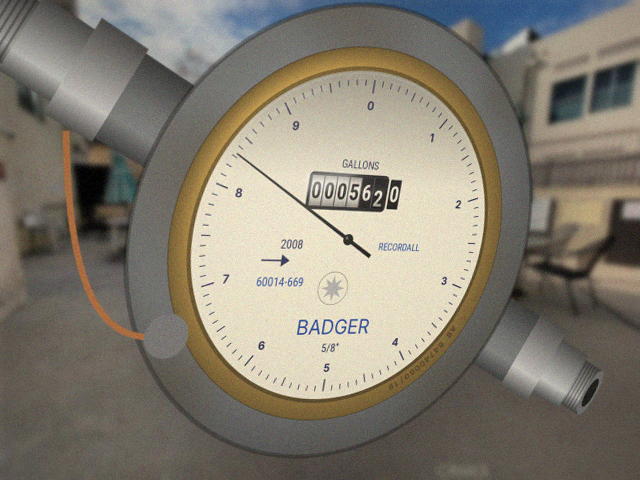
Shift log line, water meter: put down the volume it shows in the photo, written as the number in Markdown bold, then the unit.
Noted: **5618.3** gal
